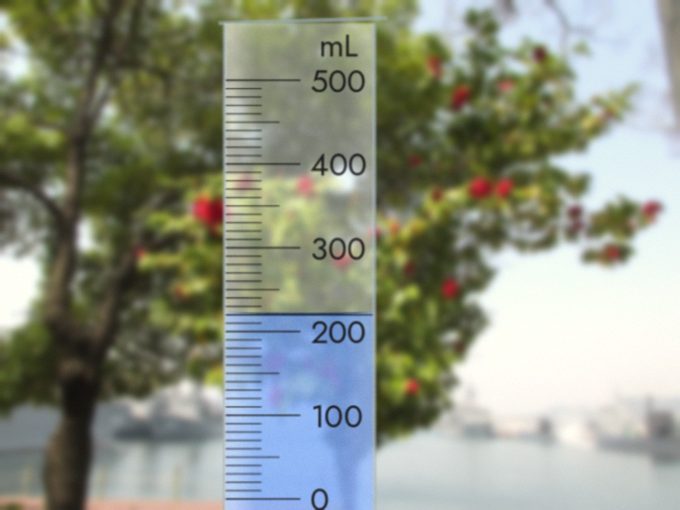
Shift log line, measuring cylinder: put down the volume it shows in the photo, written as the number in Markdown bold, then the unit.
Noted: **220** mL
